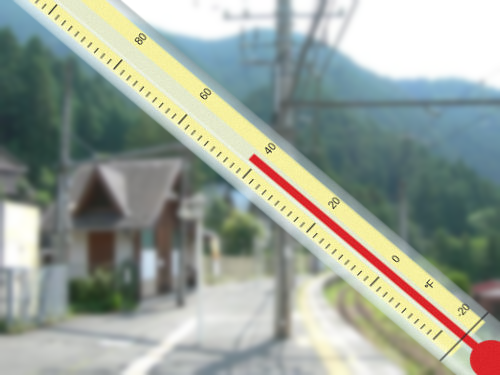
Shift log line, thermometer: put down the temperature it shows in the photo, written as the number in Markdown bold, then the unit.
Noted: **42** °F
